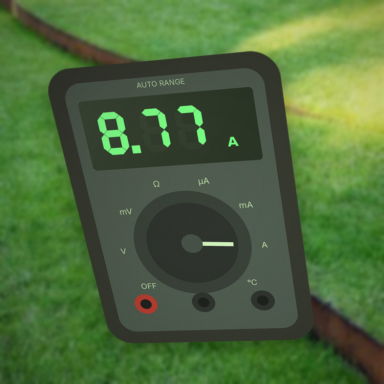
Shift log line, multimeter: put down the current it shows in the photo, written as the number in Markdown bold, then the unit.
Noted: **8.77** A
